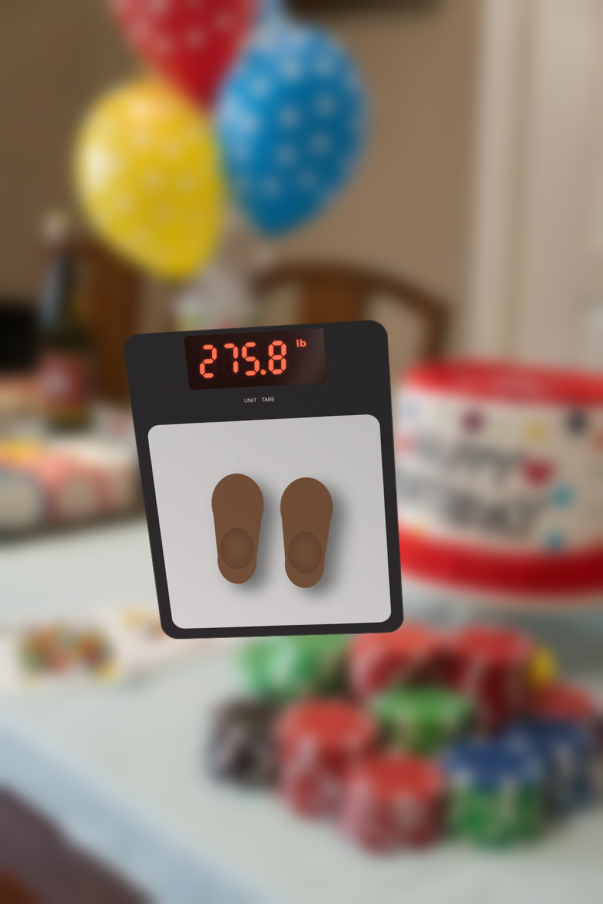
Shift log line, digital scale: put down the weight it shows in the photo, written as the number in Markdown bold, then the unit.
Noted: **275.8** lb
